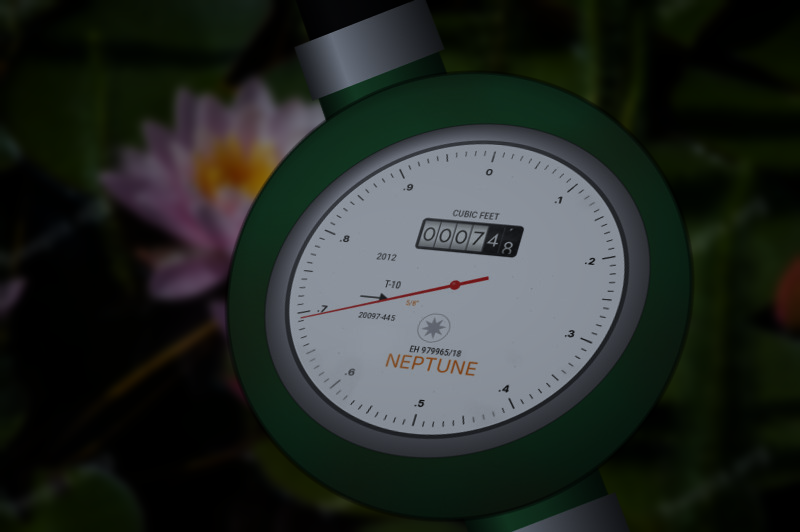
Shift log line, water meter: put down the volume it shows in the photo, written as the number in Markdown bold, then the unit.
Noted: **747.69** ft³
